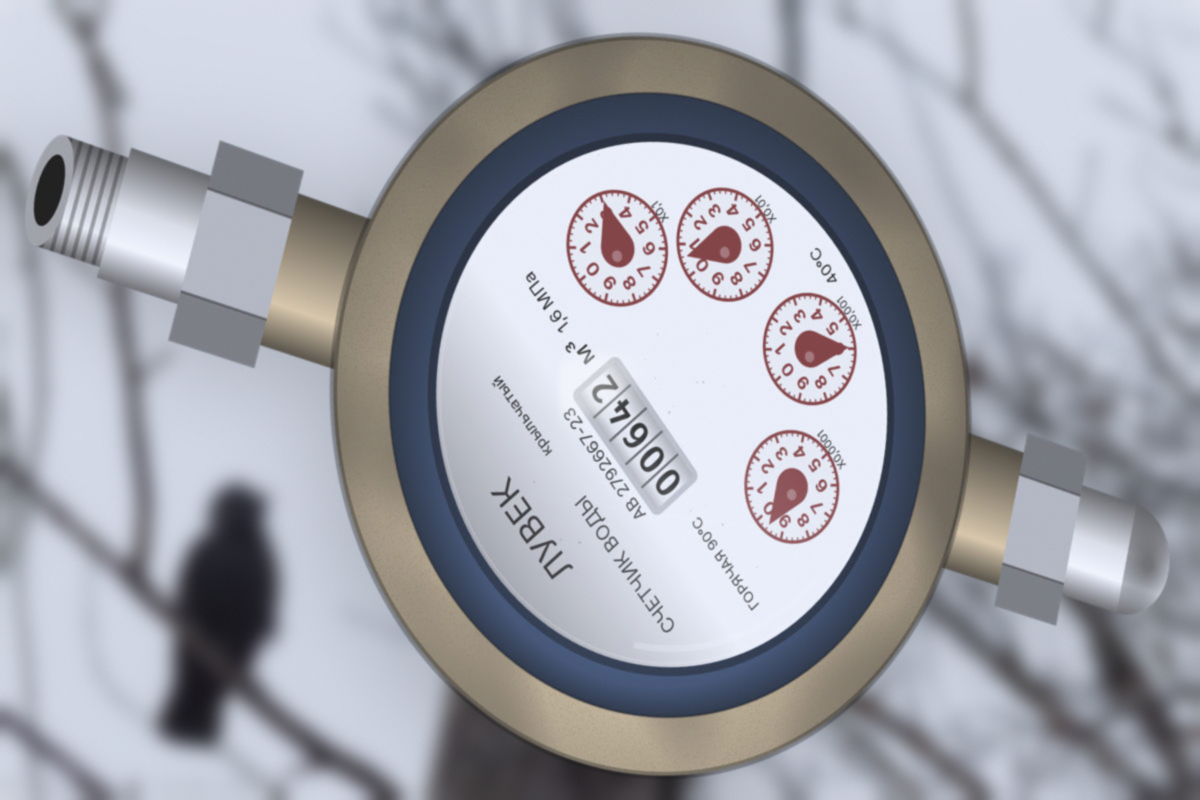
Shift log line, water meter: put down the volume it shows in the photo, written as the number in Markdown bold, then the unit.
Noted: **642.3059** m³
